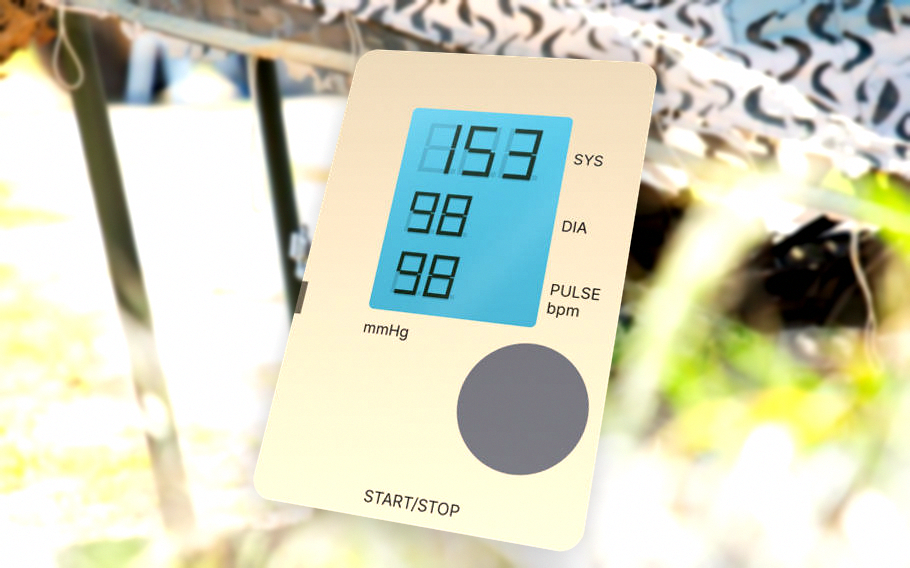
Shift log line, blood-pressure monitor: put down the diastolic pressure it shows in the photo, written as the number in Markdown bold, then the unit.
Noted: **98** mmHg
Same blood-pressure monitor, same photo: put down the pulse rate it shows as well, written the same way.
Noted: **98** bpm
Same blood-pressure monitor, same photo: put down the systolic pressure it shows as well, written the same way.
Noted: **153** mmHg
